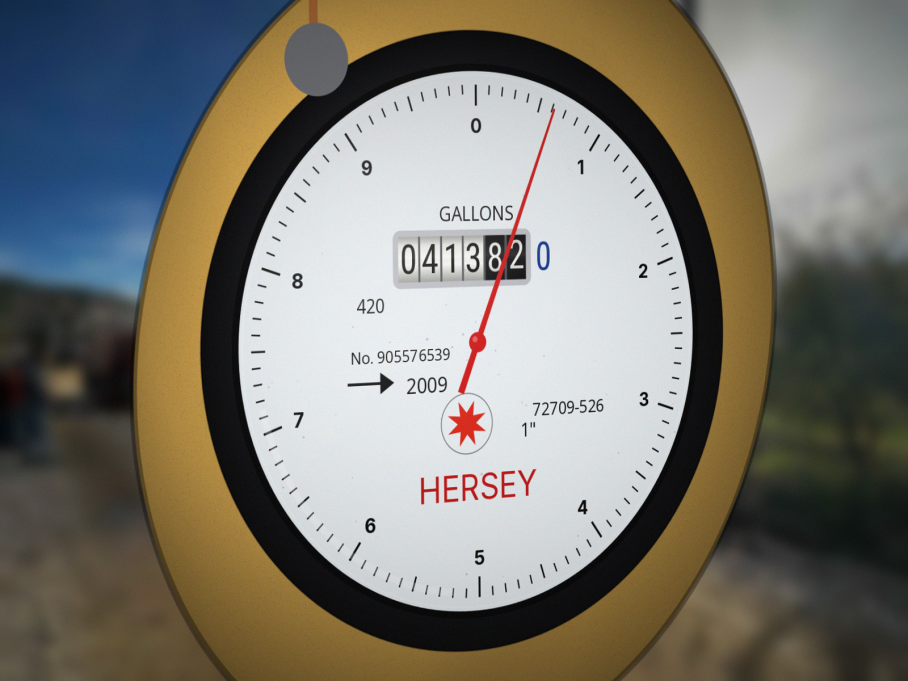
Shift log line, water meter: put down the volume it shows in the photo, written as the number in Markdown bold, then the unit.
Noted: **413820.6** gal
